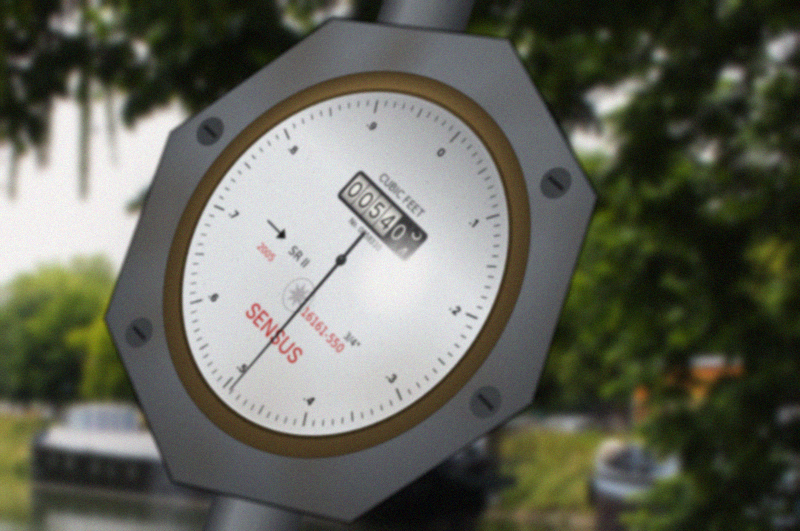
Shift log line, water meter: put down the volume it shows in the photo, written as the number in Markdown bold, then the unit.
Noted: **5403.49** ft³
